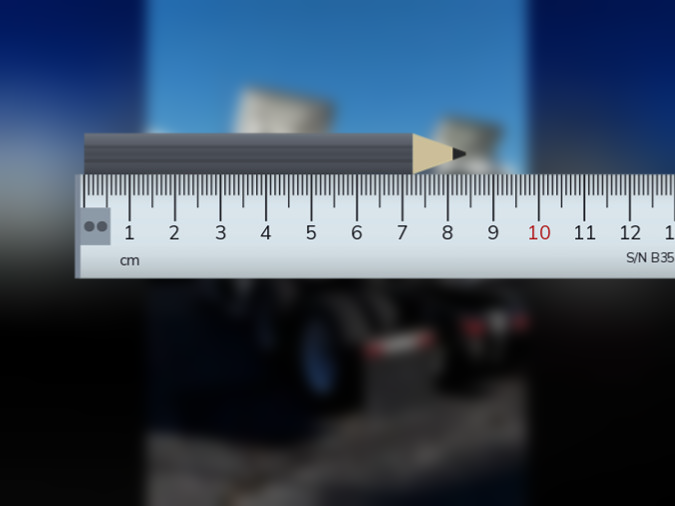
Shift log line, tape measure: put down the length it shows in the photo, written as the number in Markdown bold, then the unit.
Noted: **8.4** cm
